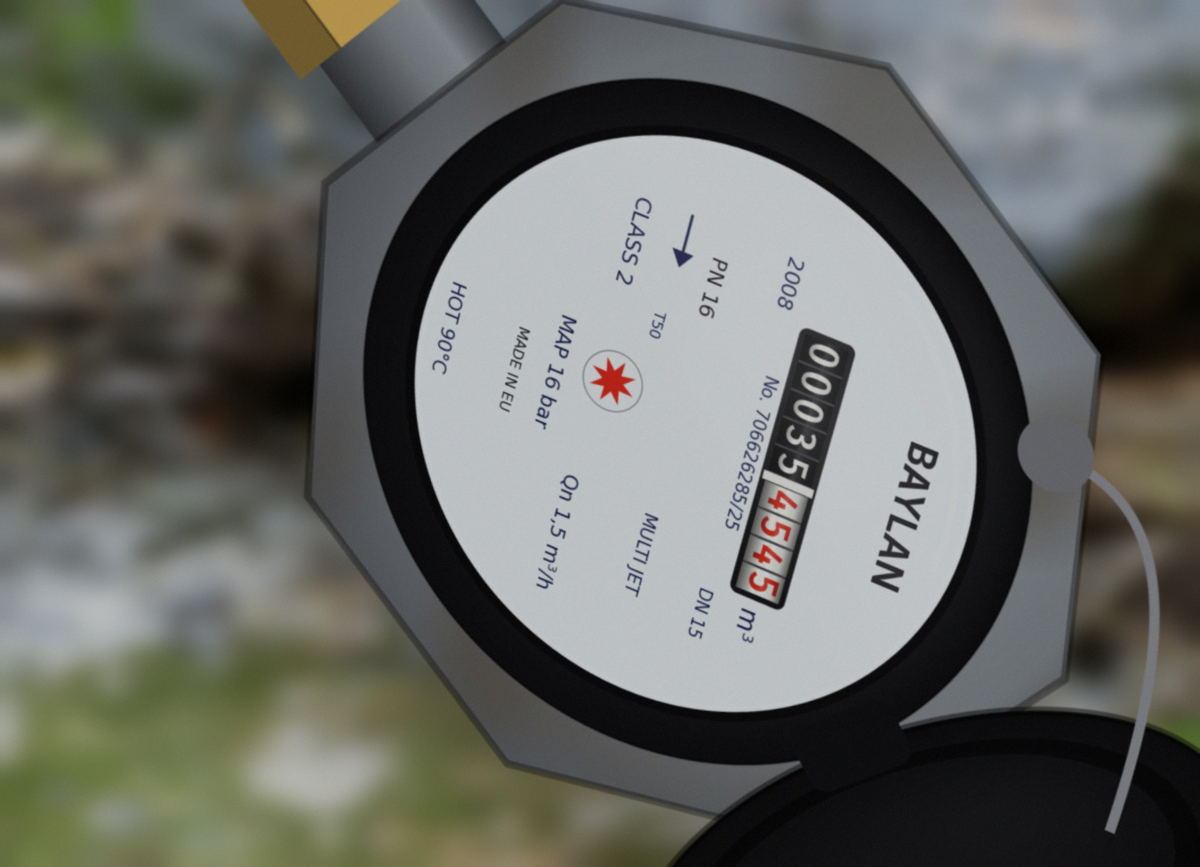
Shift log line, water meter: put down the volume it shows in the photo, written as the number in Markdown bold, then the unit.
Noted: **35.4545** m³
